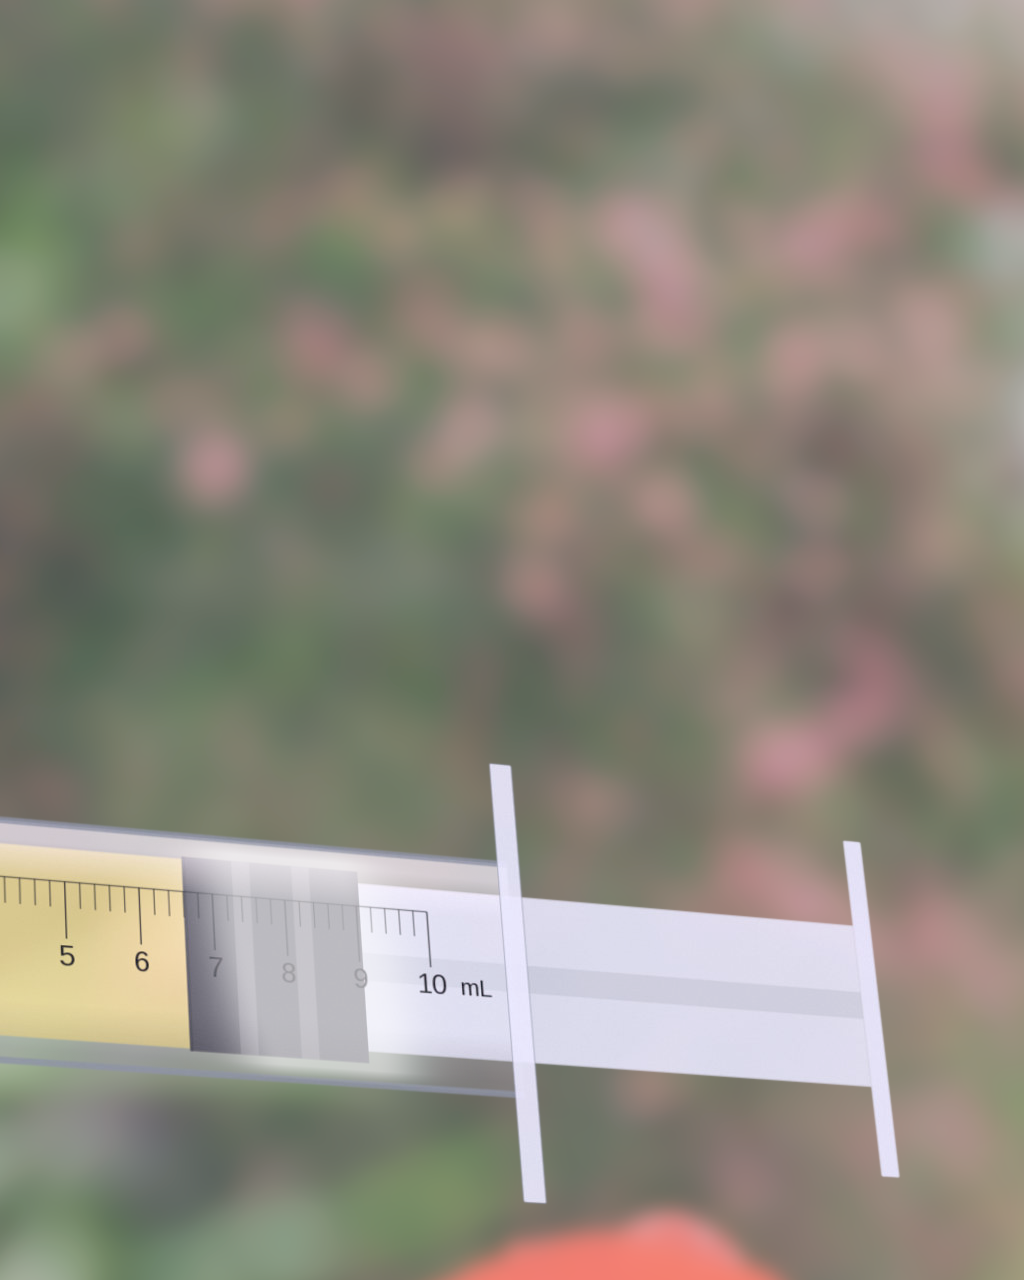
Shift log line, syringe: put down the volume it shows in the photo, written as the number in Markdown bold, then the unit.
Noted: **6.6** mL
